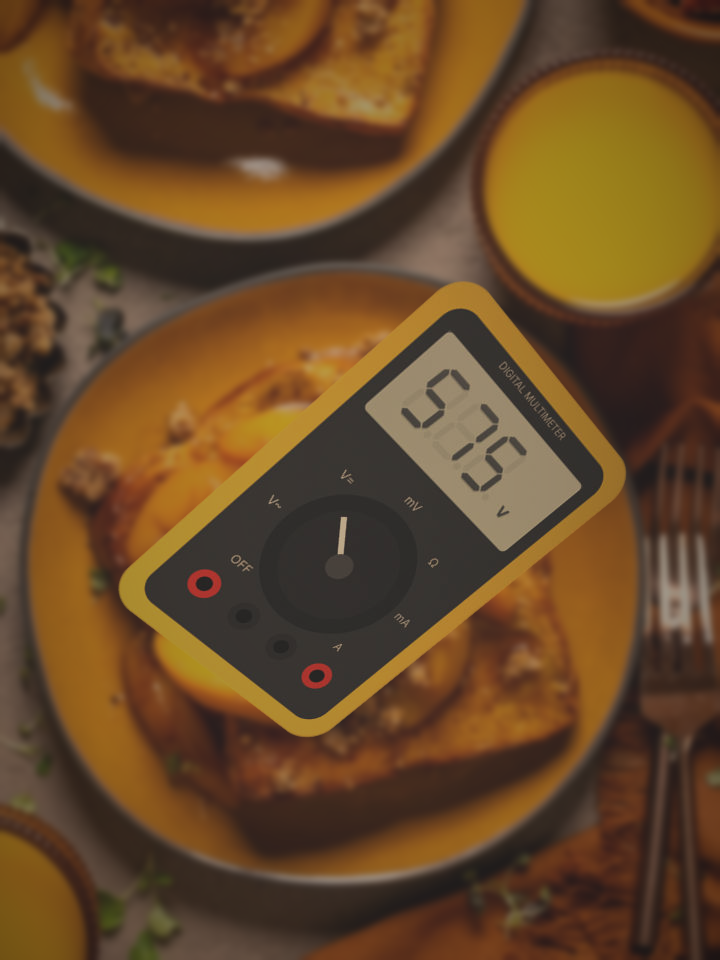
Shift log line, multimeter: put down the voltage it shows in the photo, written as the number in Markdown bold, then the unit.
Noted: **575** V
